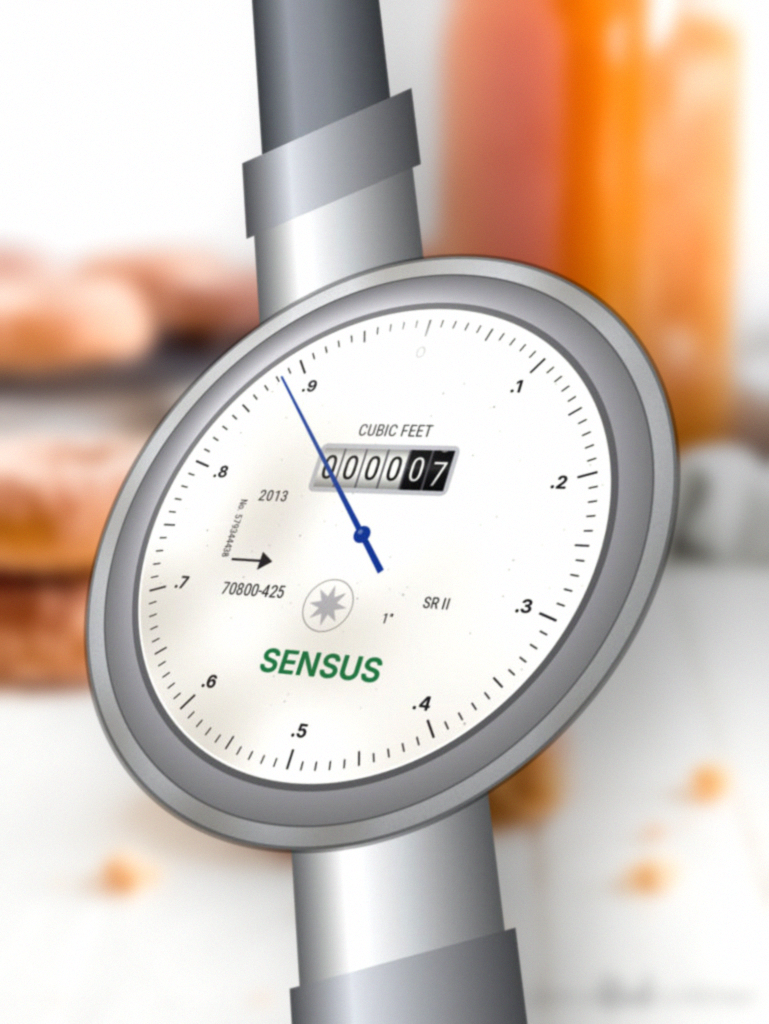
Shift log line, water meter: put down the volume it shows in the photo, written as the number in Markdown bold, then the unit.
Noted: **6.88** ft³
